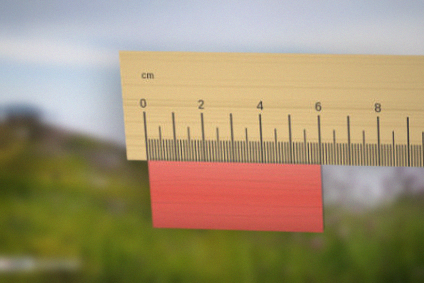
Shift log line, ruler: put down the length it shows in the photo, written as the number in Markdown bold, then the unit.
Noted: **6** cm
